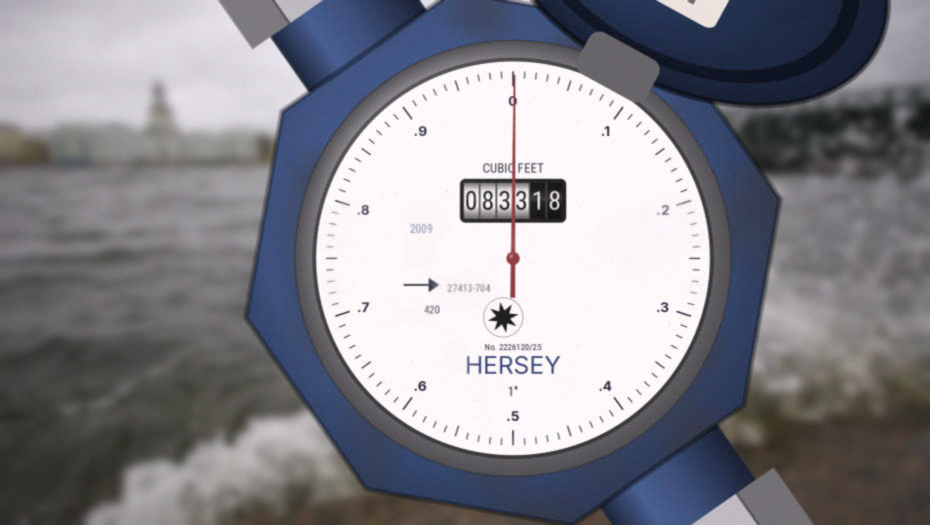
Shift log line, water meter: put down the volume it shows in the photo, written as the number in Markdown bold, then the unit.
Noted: **83318.00** ft³
